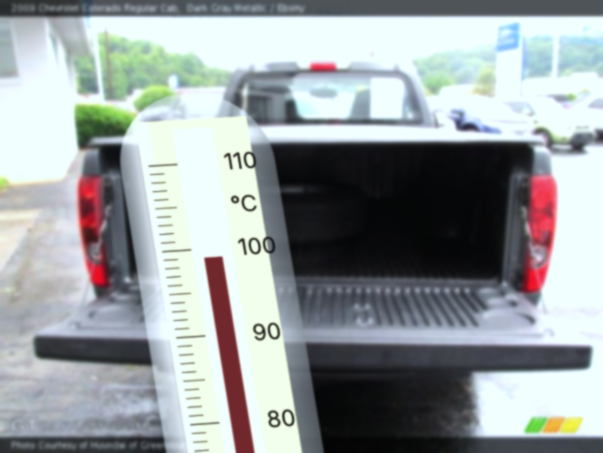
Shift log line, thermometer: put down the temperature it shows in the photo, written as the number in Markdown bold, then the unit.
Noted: **99** °C
